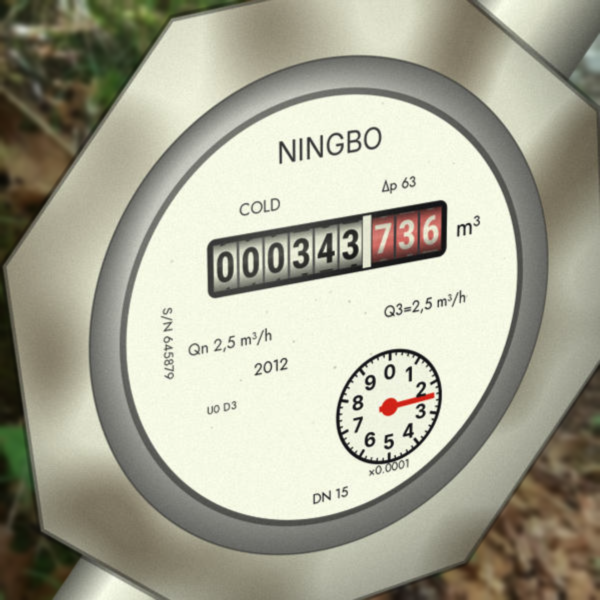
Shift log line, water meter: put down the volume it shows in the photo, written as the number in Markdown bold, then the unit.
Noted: **343.7362** m³
